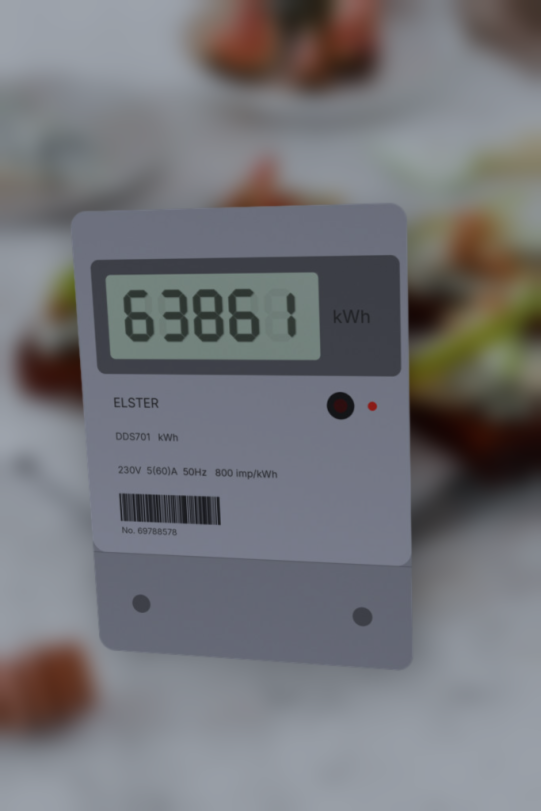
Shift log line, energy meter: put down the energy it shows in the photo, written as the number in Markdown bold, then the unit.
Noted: **63861** kWh
